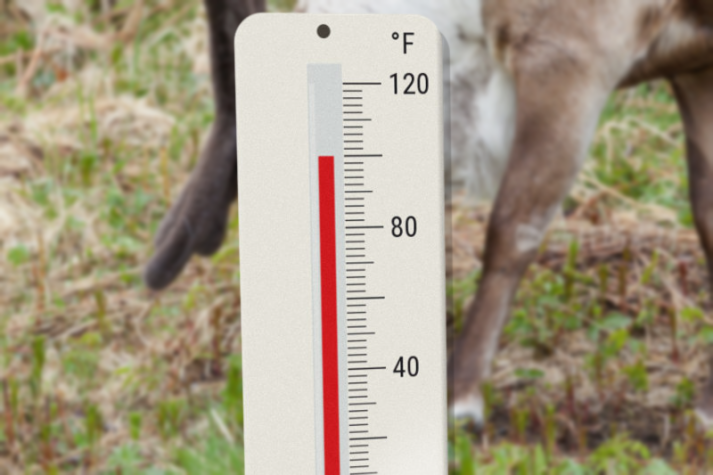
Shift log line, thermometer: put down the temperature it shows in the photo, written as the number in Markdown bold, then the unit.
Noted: **100** °F
